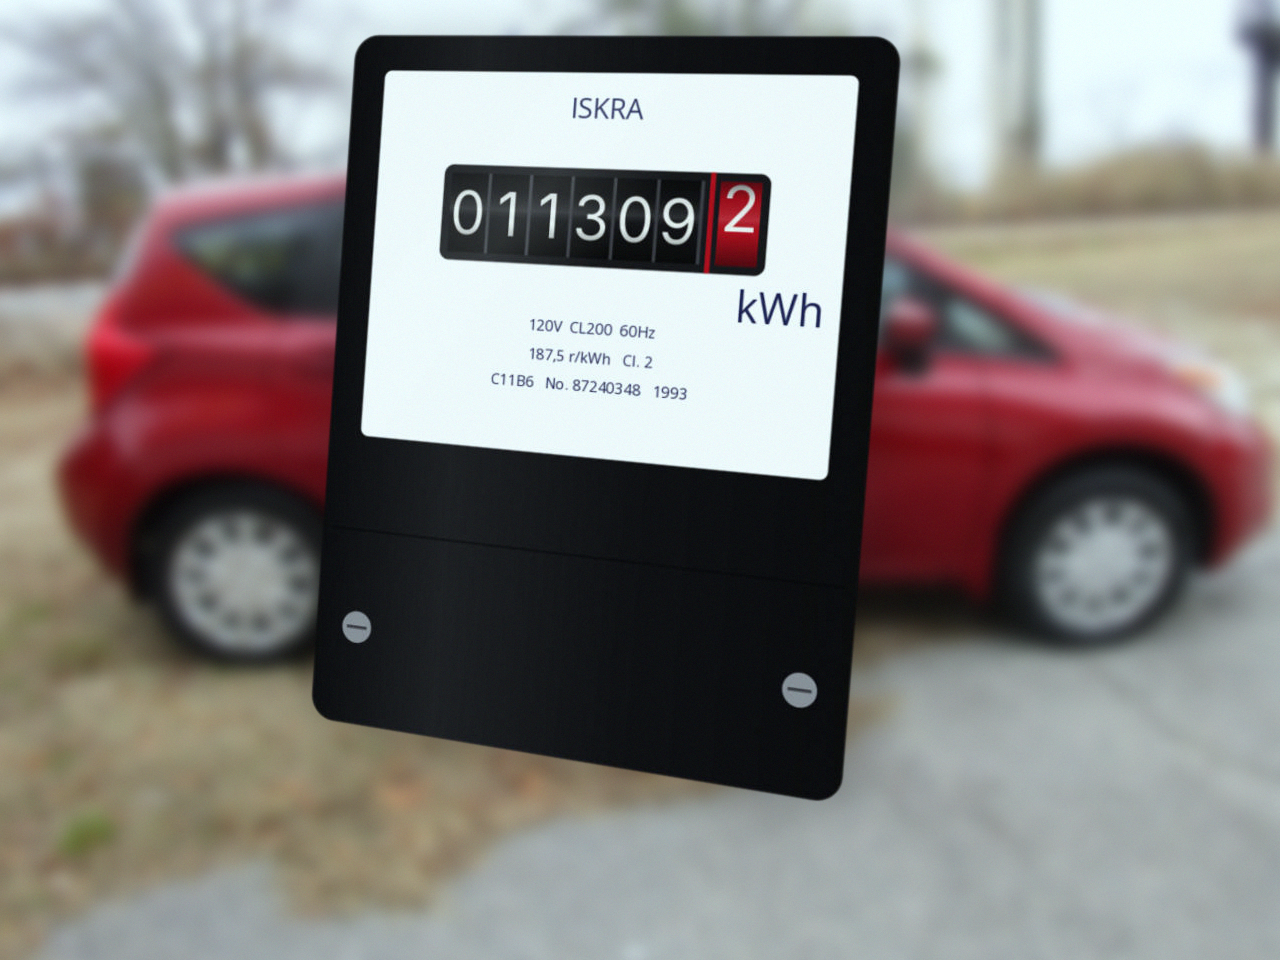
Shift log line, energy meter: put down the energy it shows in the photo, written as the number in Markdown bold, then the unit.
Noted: **11309.2** kWh
